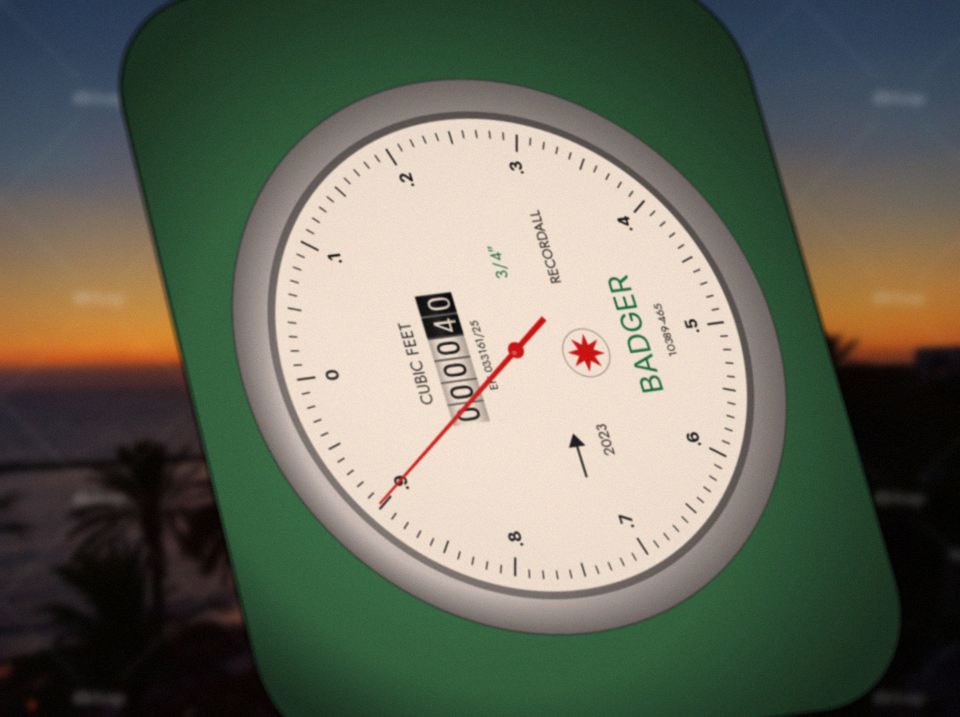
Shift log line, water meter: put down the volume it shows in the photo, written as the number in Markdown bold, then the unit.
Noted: **39.90** ft³
